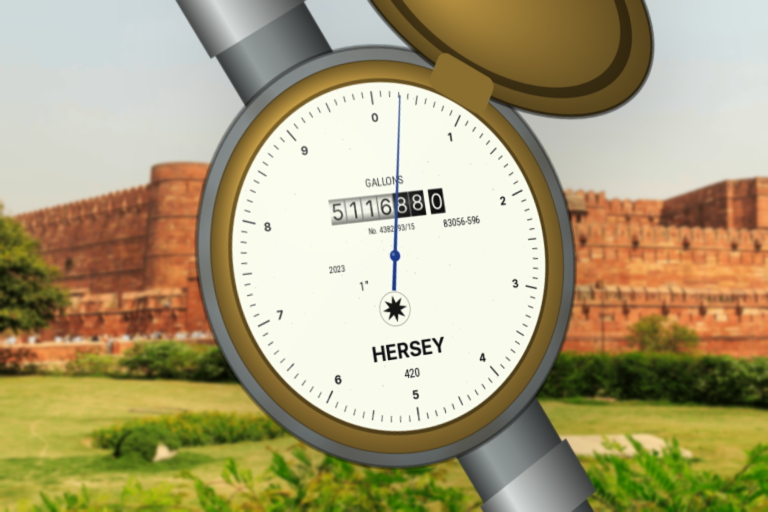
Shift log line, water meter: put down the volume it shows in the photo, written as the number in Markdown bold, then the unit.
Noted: **5116880.3** gal
